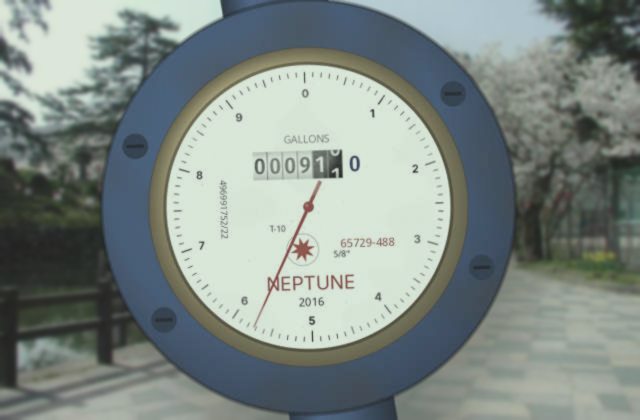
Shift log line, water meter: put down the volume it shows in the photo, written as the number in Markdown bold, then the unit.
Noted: **9105.7** gal
